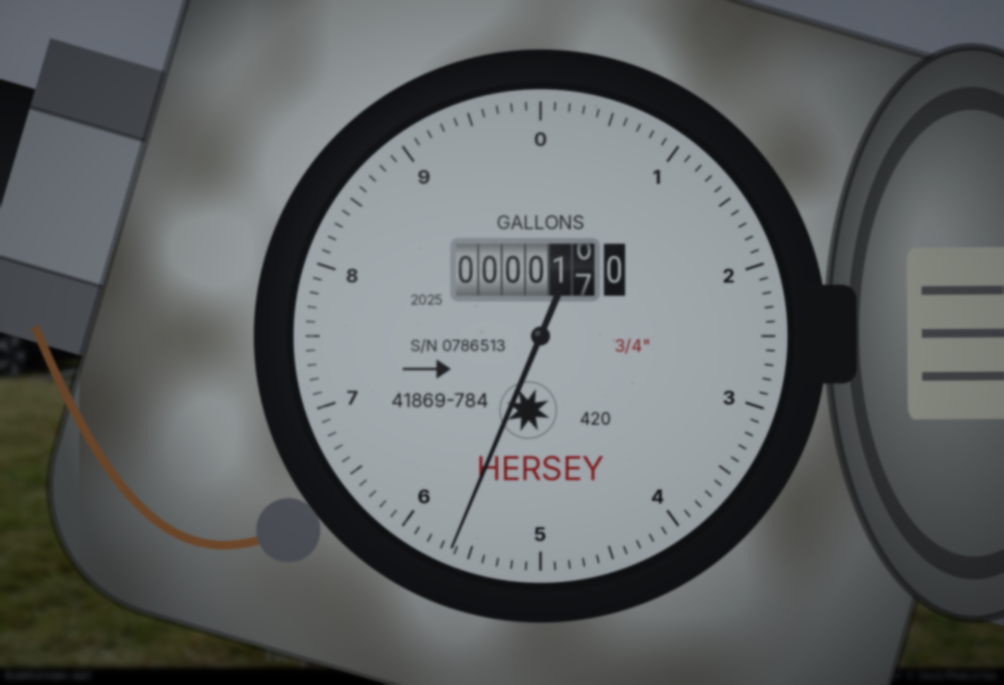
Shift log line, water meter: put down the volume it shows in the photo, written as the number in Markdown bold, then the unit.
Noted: **165.6** gal
